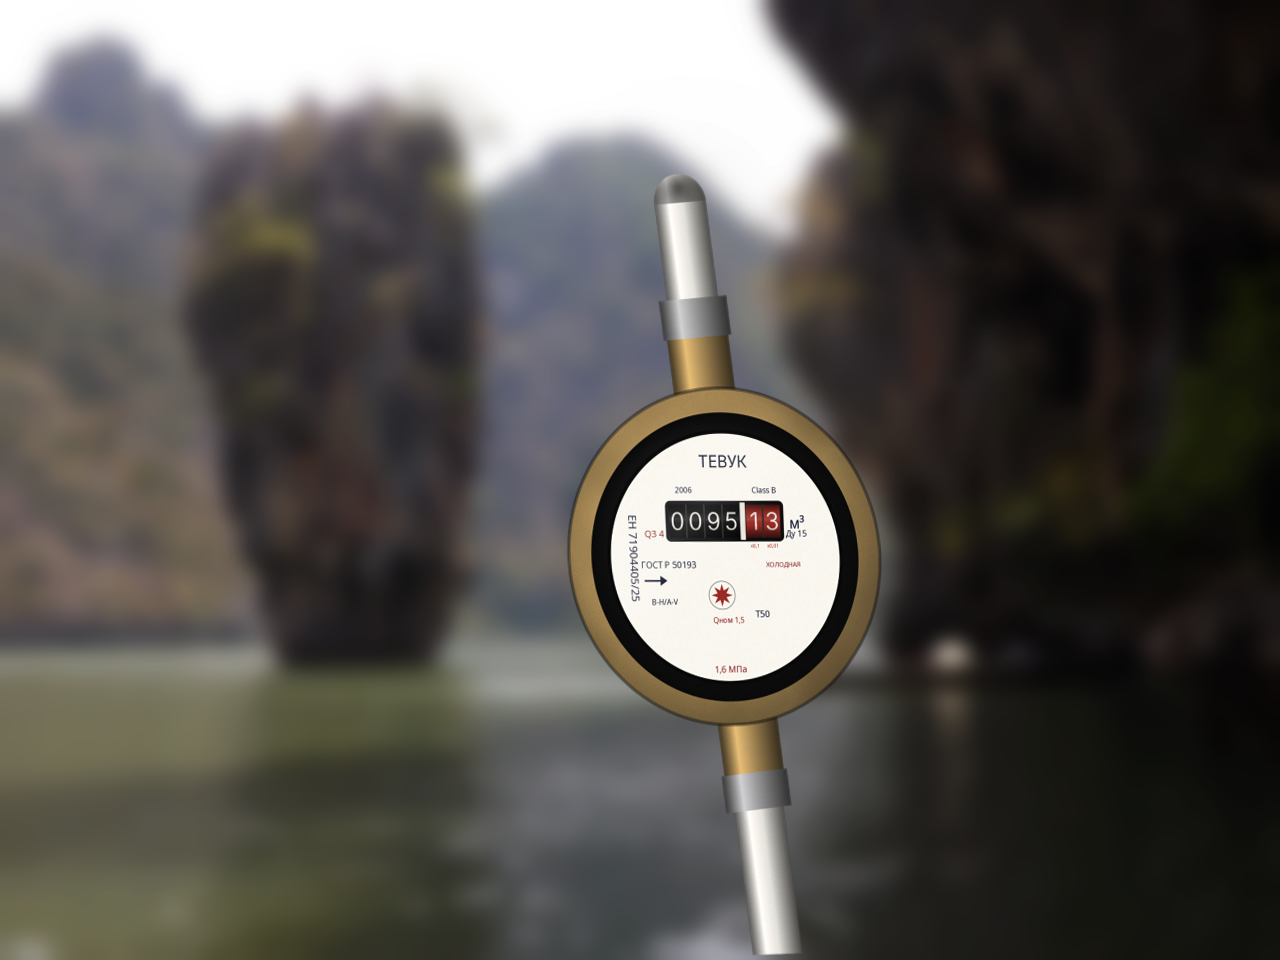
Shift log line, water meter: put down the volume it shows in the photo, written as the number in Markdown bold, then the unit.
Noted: **95.13** m³
